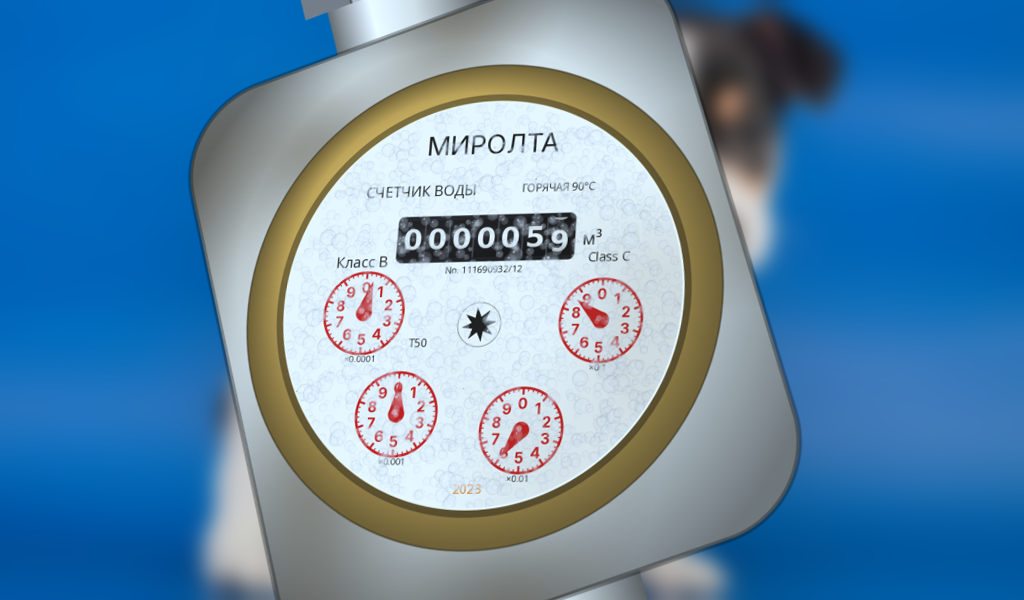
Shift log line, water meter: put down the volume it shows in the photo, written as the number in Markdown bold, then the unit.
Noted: **58.8600** m³
